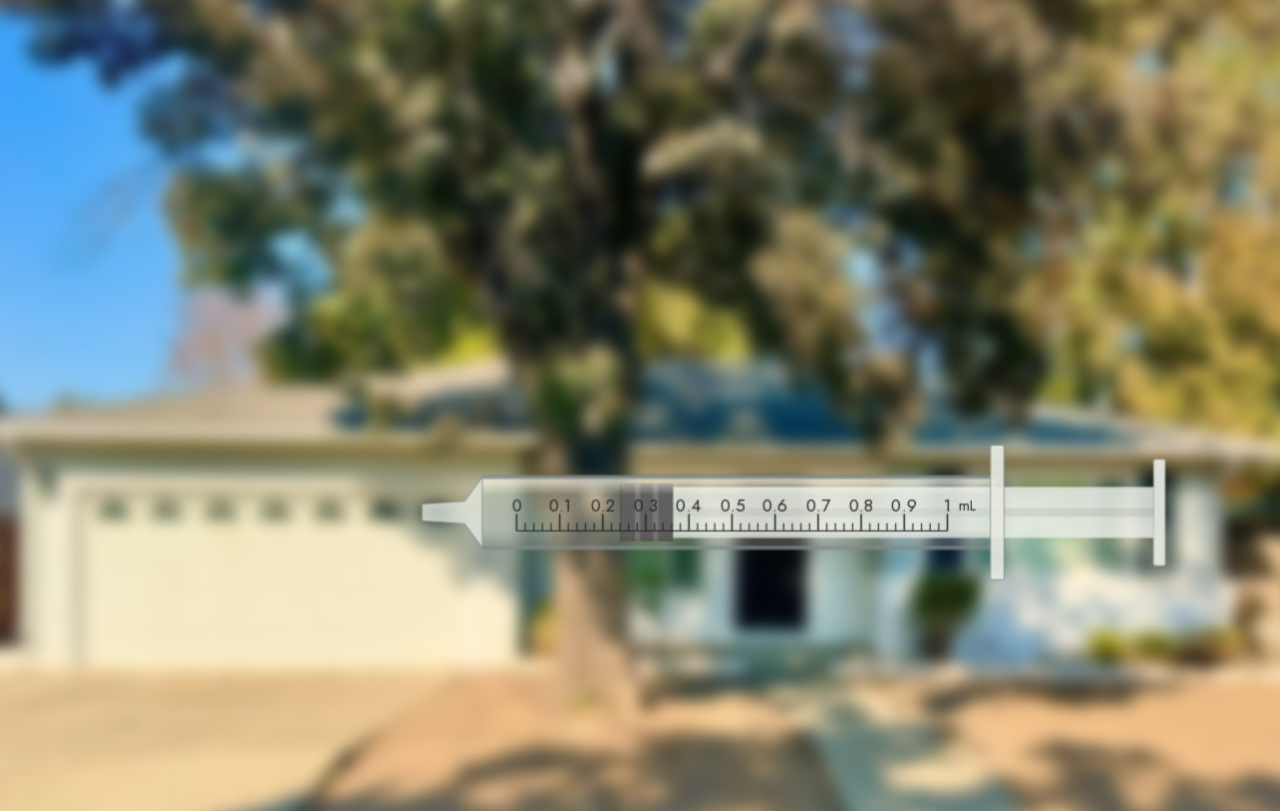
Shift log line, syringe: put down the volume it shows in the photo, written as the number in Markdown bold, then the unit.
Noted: **0.24** mL
